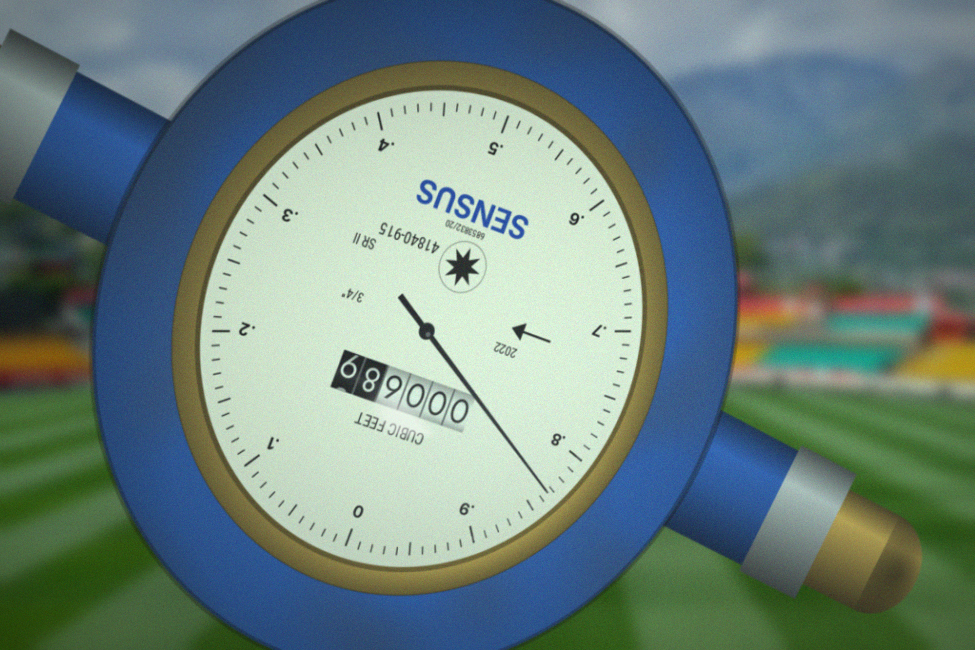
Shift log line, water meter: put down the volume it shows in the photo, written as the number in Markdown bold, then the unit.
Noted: **688.83** ft³
